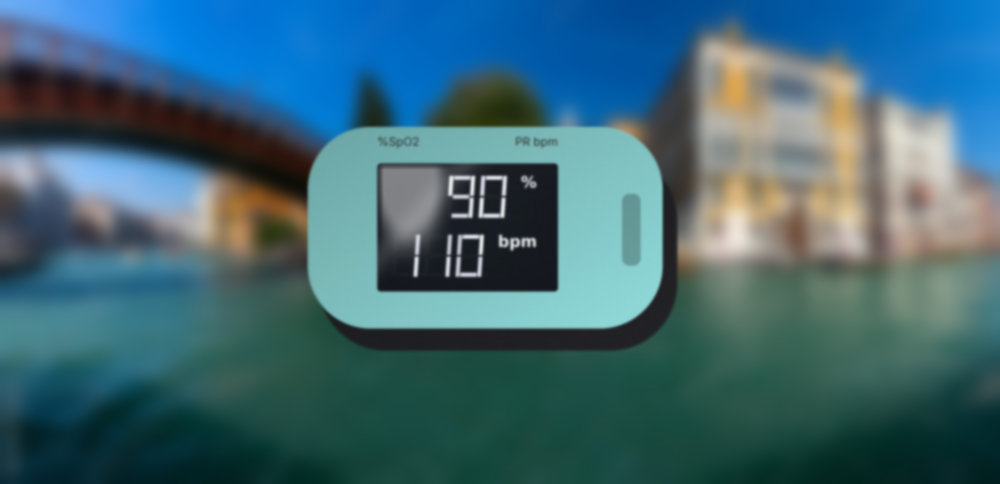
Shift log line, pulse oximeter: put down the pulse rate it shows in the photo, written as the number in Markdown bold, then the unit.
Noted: **110** bpm
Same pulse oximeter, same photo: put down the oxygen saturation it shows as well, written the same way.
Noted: **90** %
